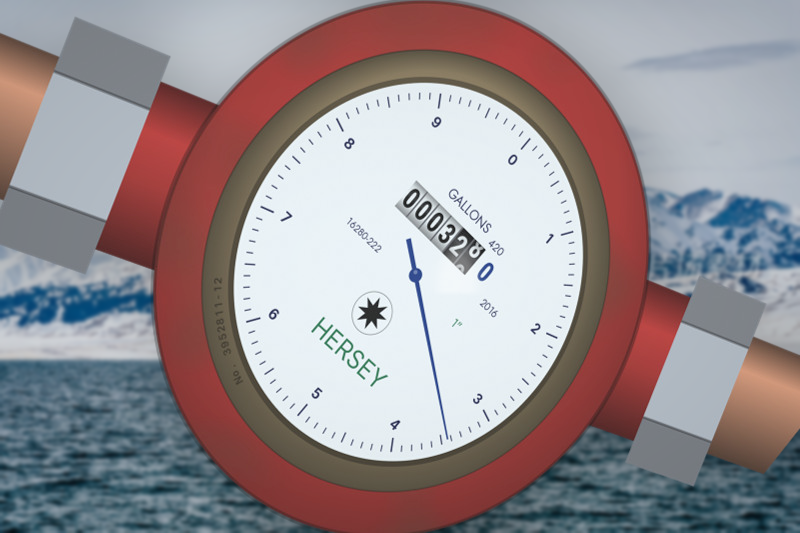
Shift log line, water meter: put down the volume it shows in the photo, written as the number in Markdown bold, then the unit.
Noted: **3283.4** gal
